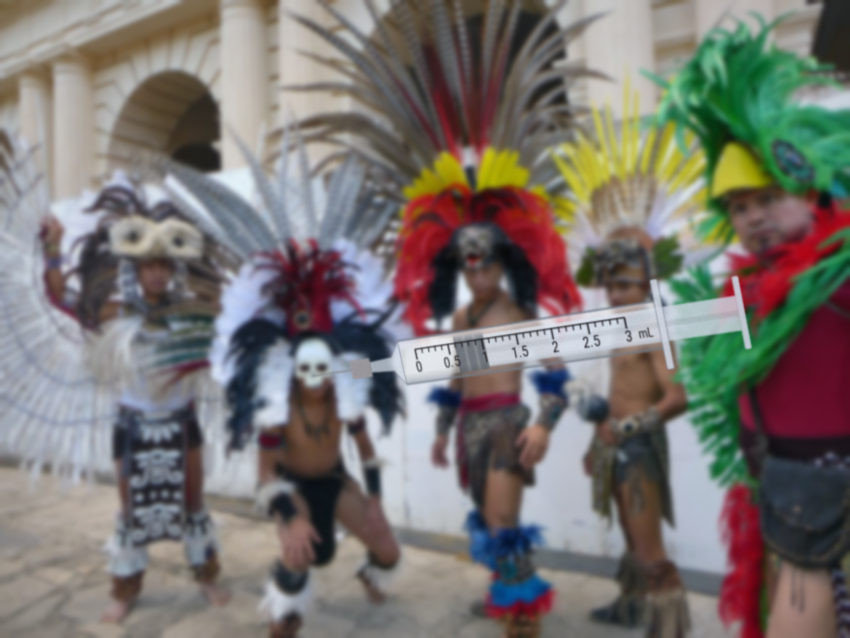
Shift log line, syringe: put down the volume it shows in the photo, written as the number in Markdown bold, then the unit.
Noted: **0.6** mL
